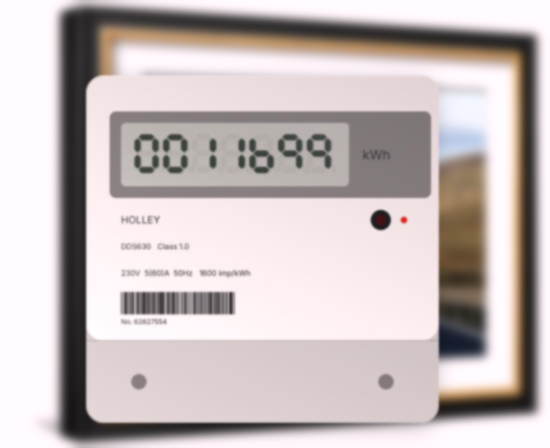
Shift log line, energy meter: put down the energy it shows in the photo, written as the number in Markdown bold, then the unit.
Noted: **11699** kWh
